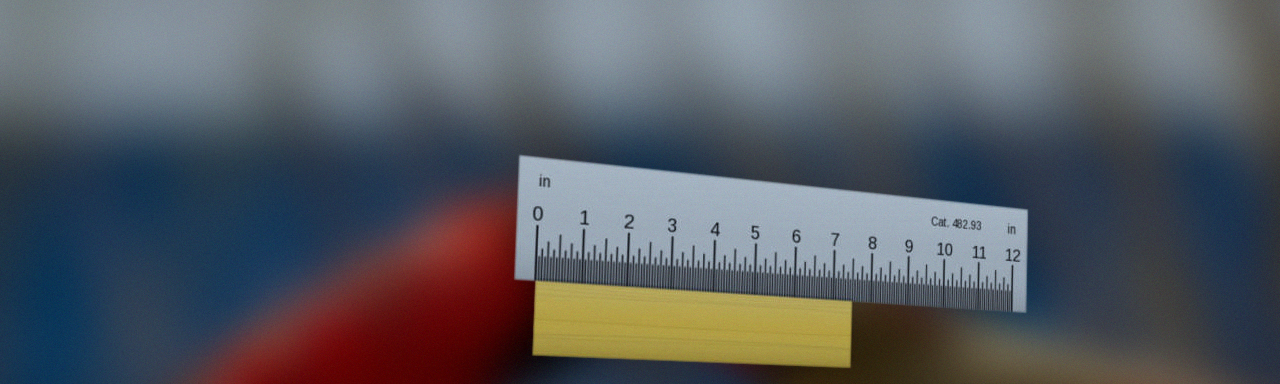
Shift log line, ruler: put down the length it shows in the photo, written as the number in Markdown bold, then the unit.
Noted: **7.5** in
